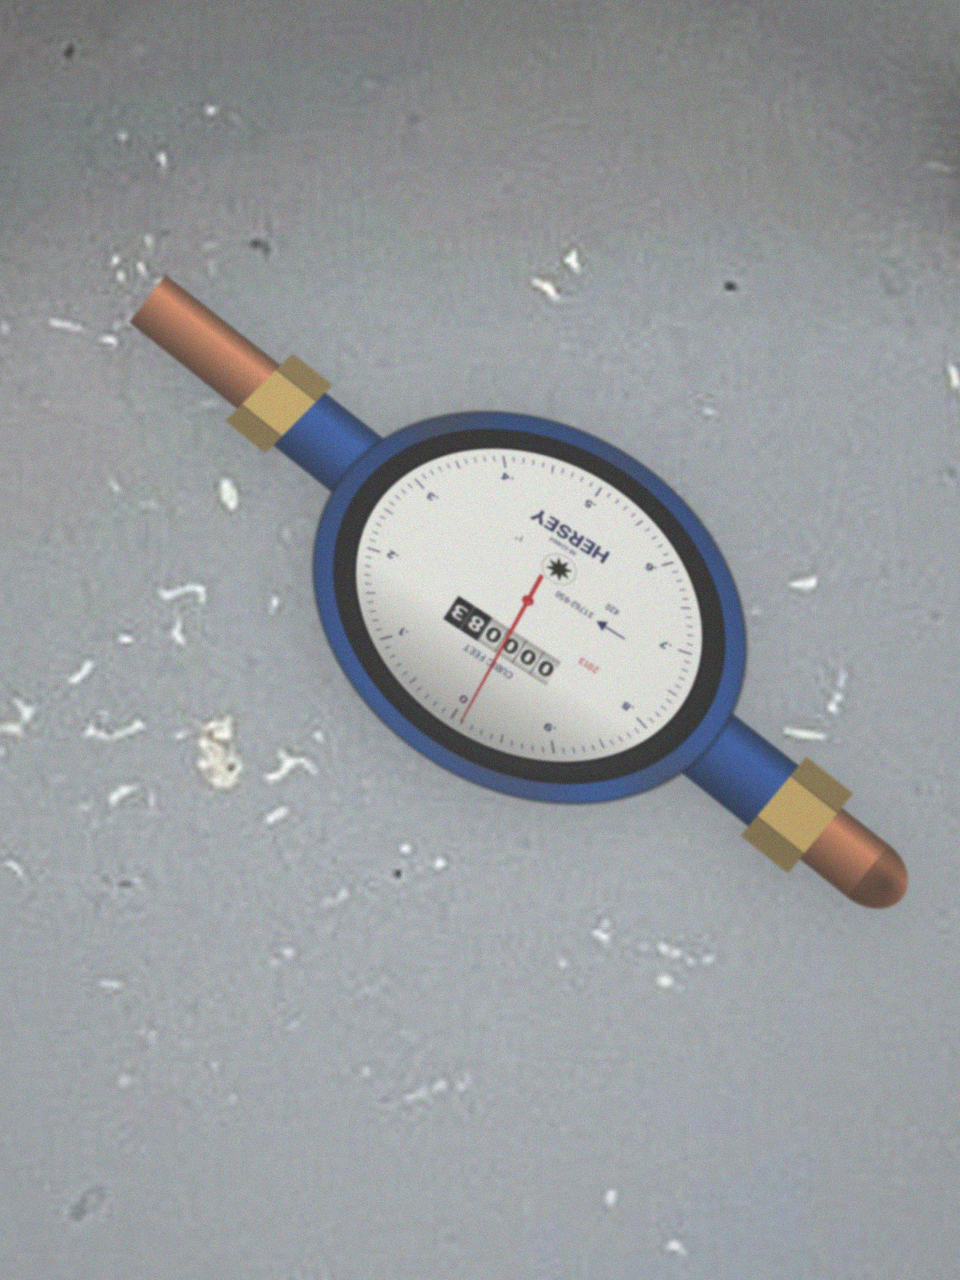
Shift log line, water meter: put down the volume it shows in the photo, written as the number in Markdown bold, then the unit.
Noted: **82.99** ft³
